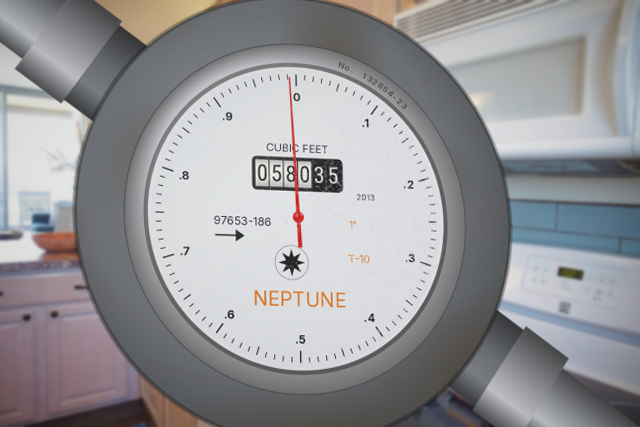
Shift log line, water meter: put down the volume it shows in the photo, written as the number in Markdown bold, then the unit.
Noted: **58034.99** ft³
